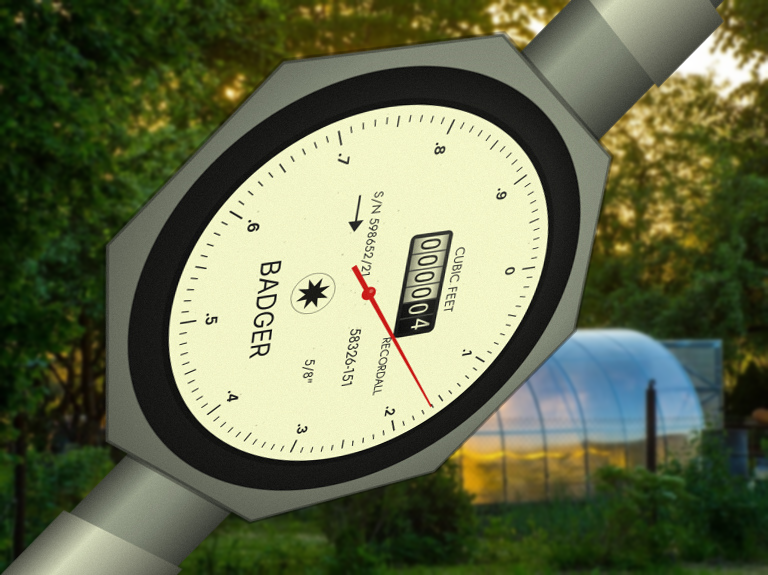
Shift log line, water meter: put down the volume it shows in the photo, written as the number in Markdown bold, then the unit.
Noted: **4.16** ft³
